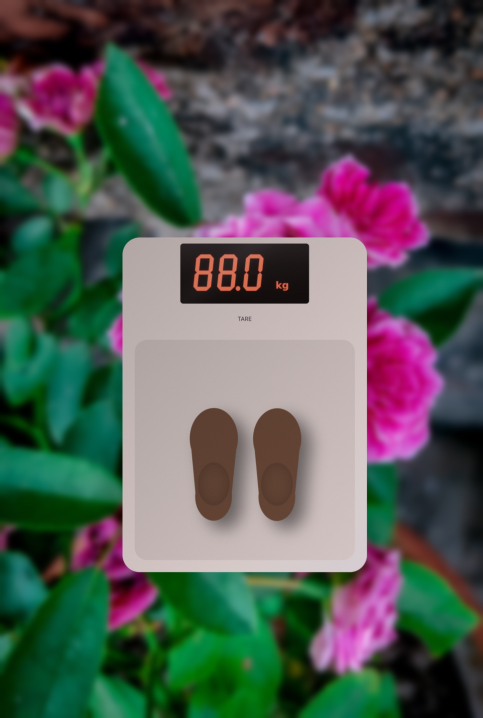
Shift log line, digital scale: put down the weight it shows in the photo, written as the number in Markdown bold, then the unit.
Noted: **88.0** kg
